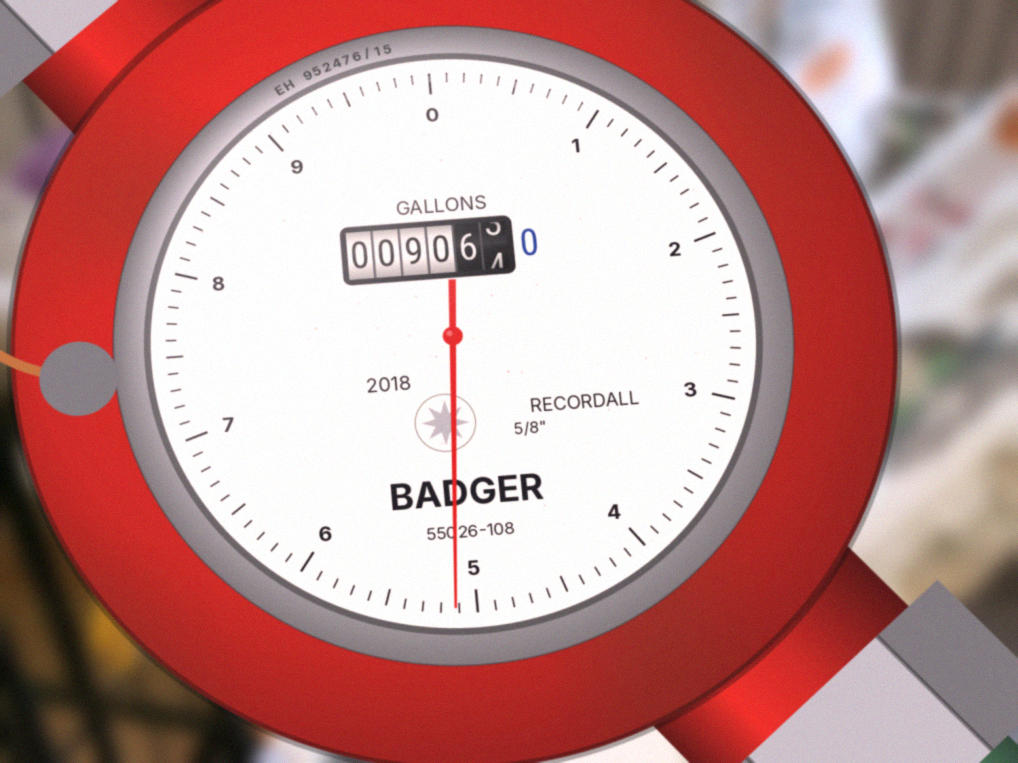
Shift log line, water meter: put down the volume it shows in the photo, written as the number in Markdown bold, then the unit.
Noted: **90635.1** gal
